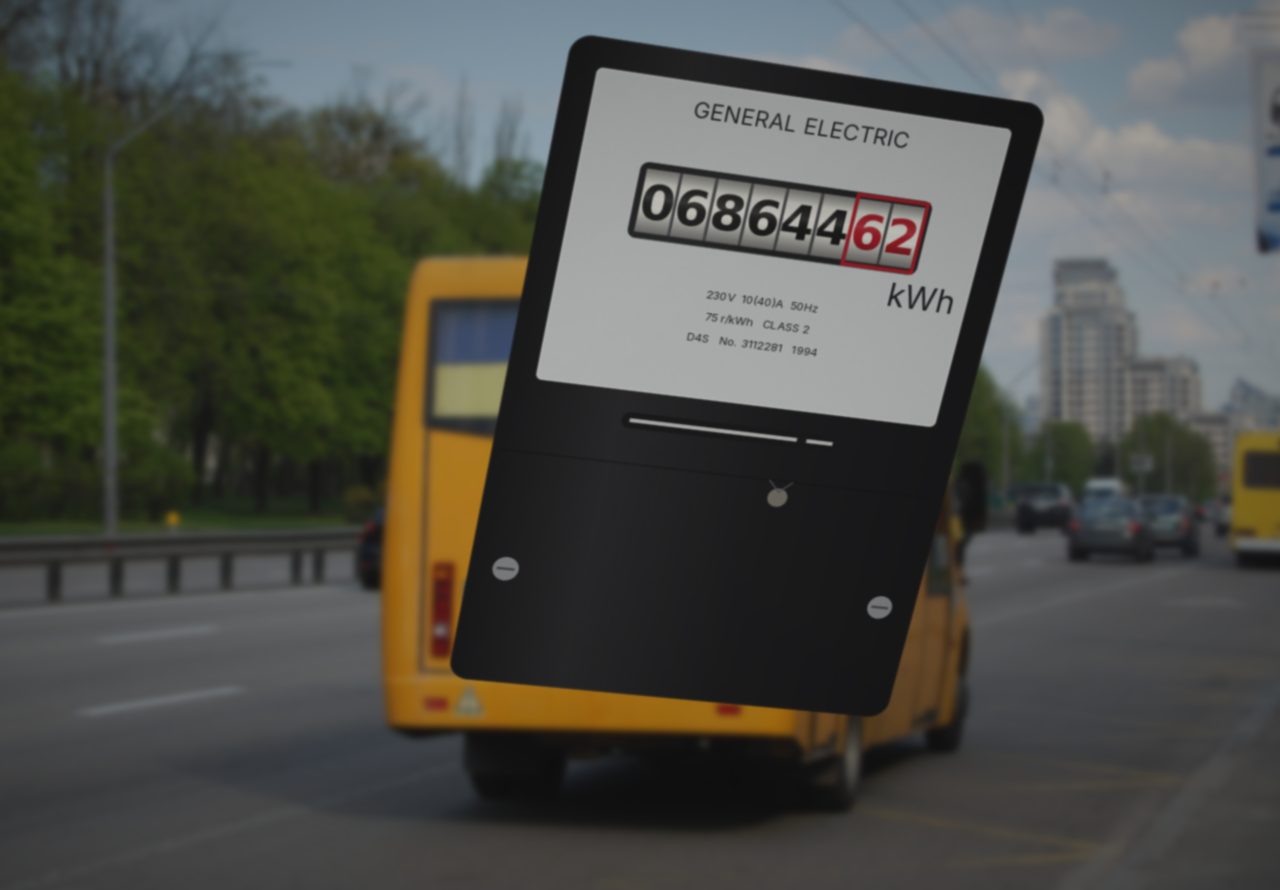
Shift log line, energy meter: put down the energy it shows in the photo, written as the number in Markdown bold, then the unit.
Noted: **68644.62** kWh
